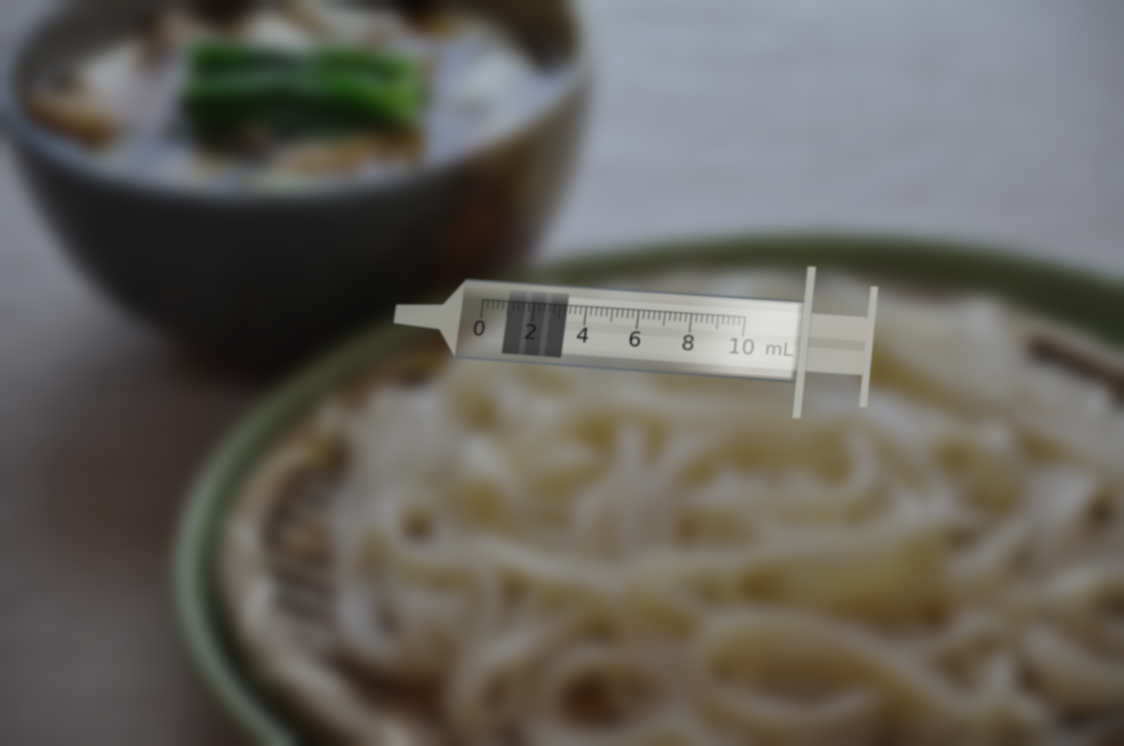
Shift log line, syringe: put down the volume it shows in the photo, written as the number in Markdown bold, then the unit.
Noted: **1** mL
